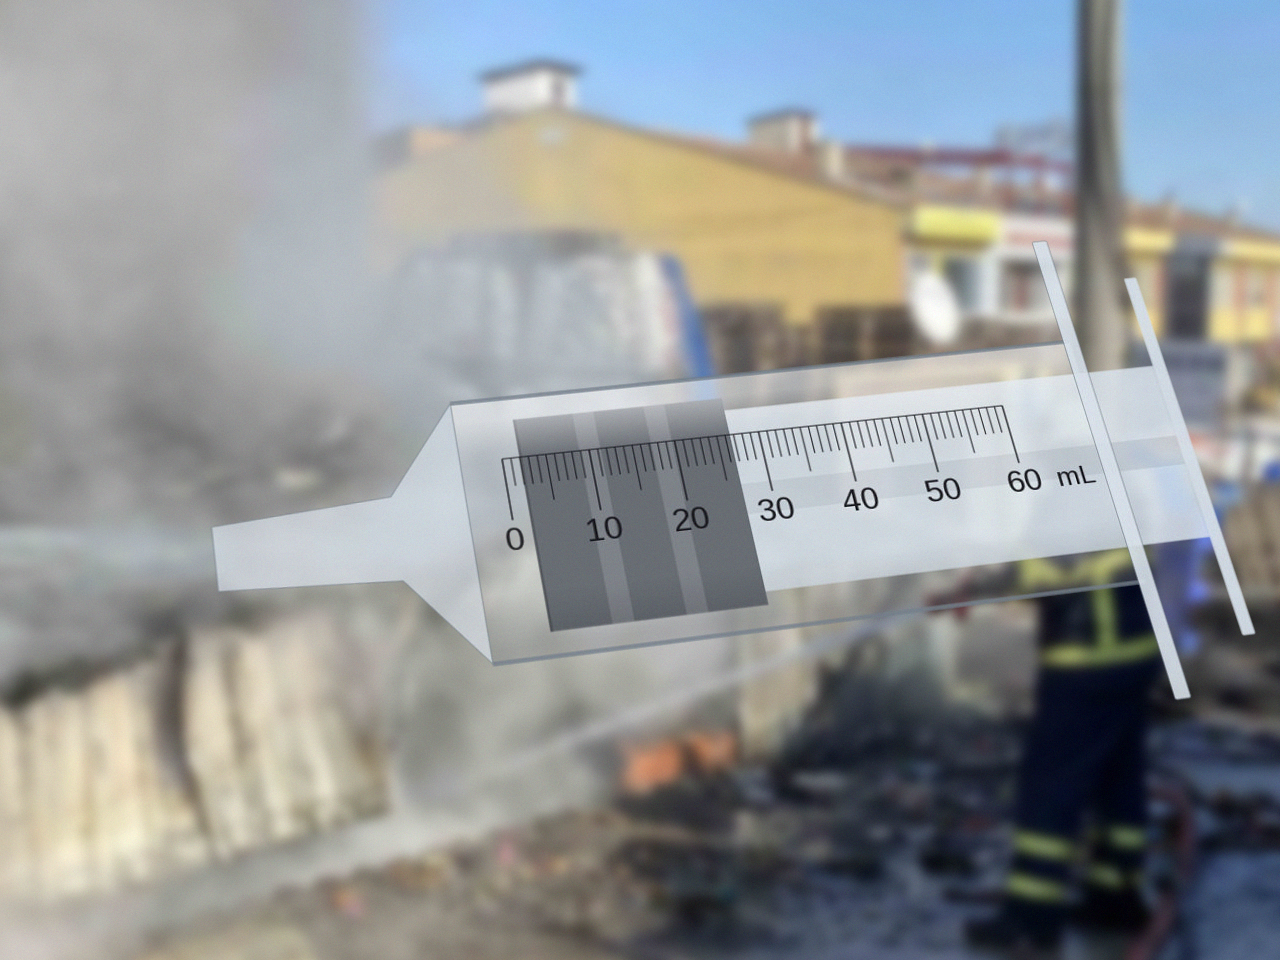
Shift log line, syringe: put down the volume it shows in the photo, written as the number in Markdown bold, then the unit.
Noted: **2** mL
